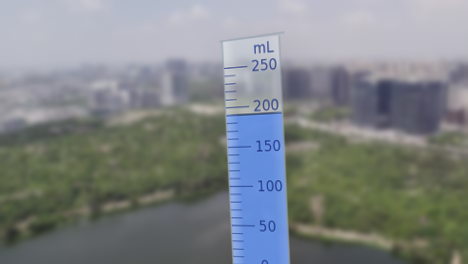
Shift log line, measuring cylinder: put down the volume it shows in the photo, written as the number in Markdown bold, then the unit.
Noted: **190** mL
